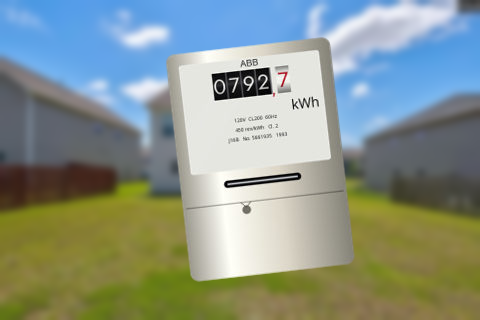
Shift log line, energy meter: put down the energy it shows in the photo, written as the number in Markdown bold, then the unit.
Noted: **792.7** kWh
